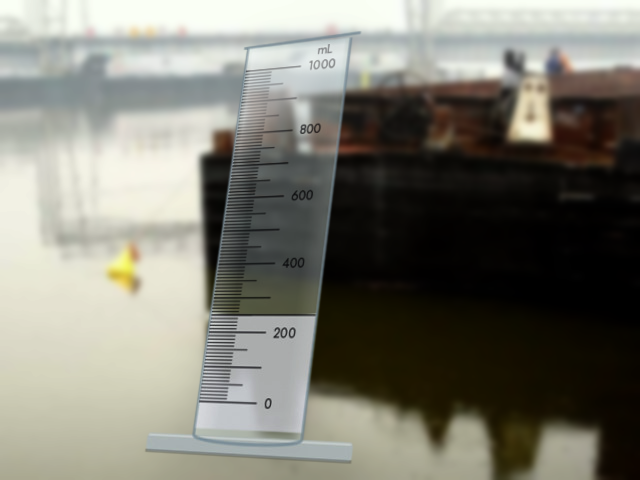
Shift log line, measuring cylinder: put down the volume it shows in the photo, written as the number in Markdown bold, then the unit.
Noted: **250** mL
